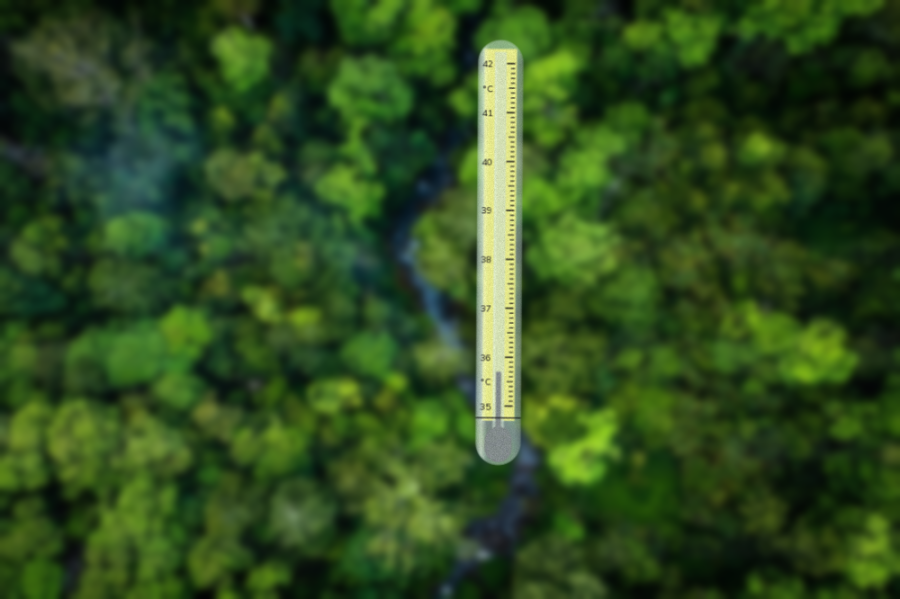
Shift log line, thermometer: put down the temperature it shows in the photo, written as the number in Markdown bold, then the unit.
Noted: **35.7** °C
